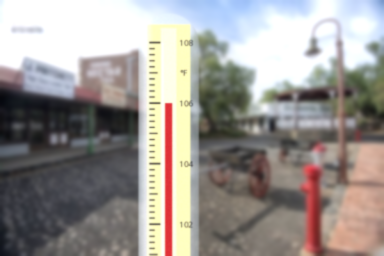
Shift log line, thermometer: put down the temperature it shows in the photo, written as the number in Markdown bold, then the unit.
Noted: **106** °F
